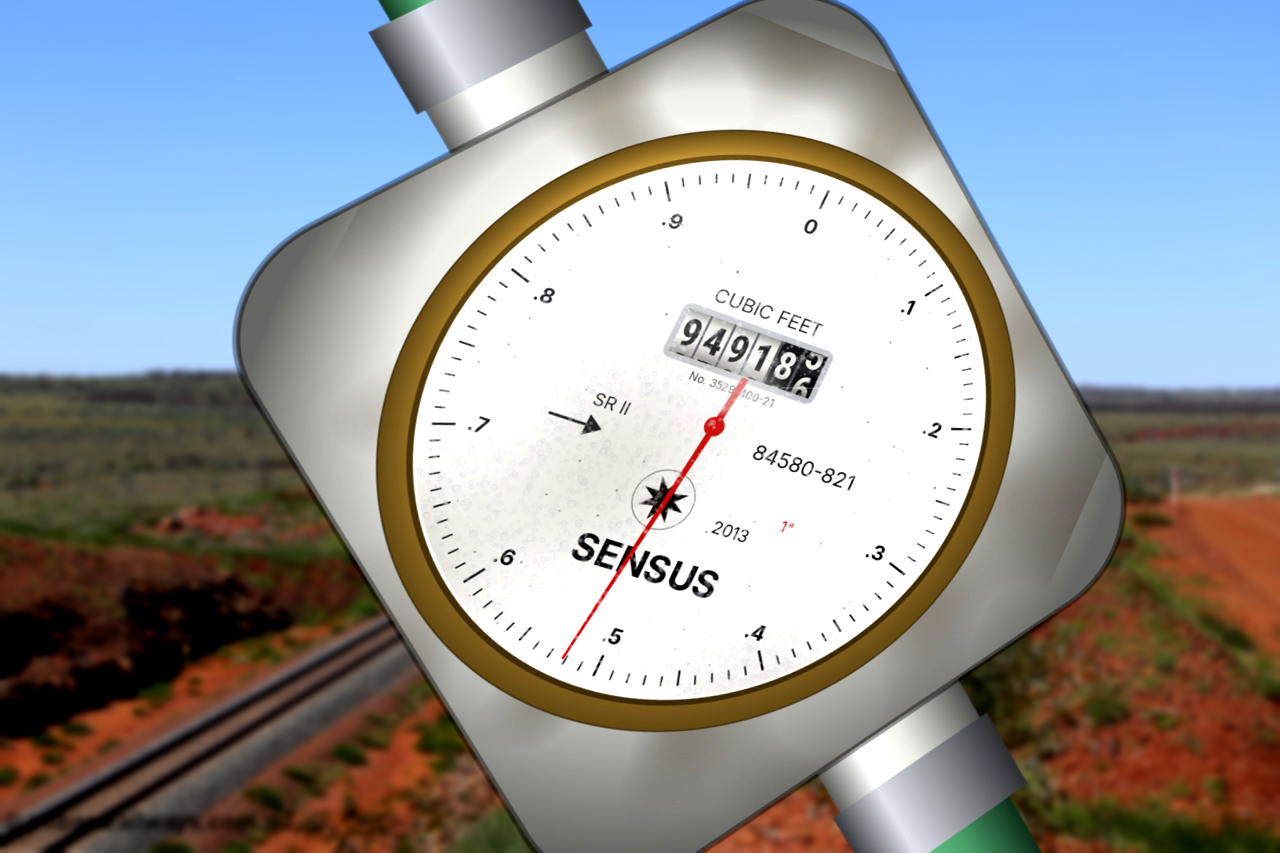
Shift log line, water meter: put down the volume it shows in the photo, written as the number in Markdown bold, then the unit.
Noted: **949185.52** ft³
